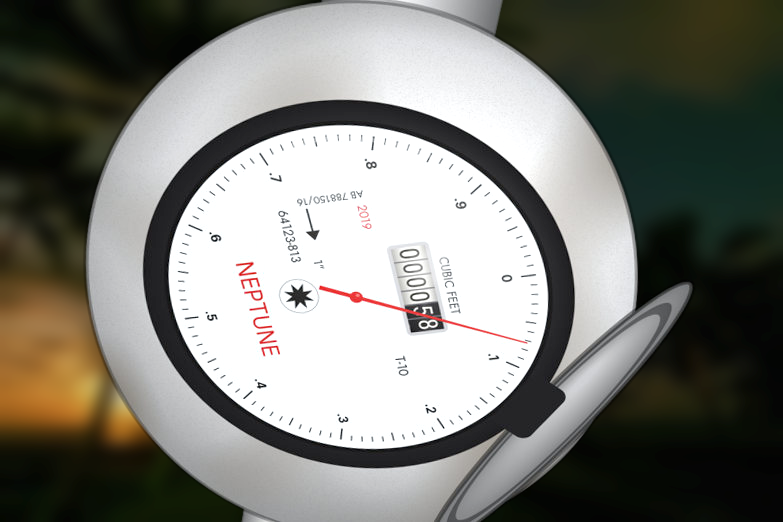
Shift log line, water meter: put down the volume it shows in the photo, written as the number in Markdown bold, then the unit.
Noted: **58.07** ft³
